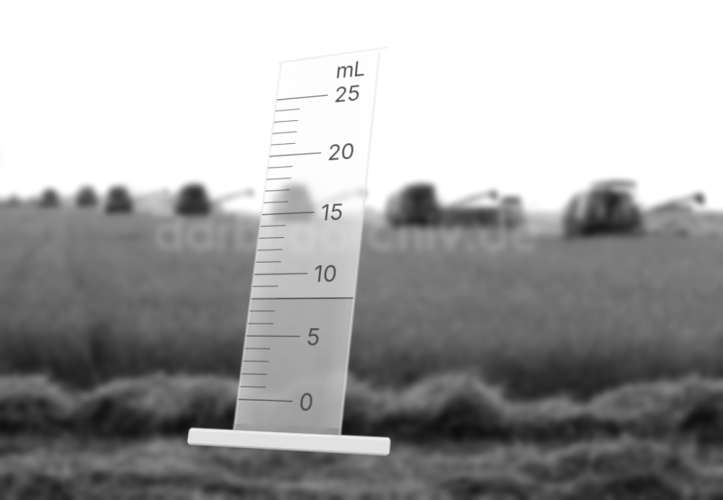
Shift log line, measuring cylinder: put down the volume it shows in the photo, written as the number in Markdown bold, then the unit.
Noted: **8** mL
